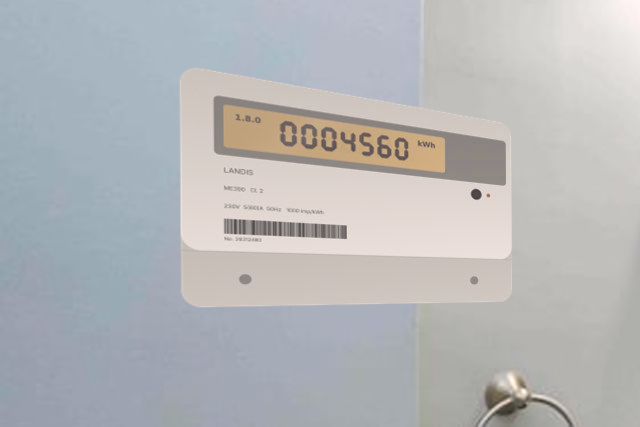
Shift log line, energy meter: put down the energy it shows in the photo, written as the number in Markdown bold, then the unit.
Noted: **4560** kWh
